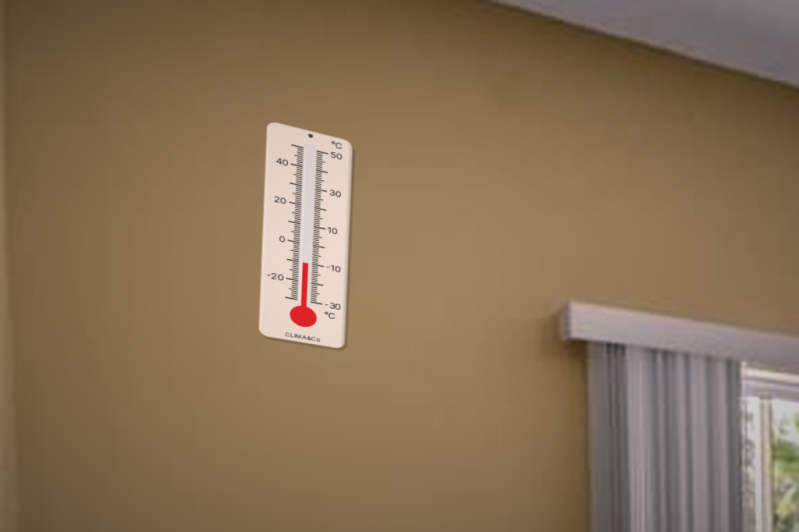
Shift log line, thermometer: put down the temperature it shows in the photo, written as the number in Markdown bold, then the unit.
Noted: **-10** °C
